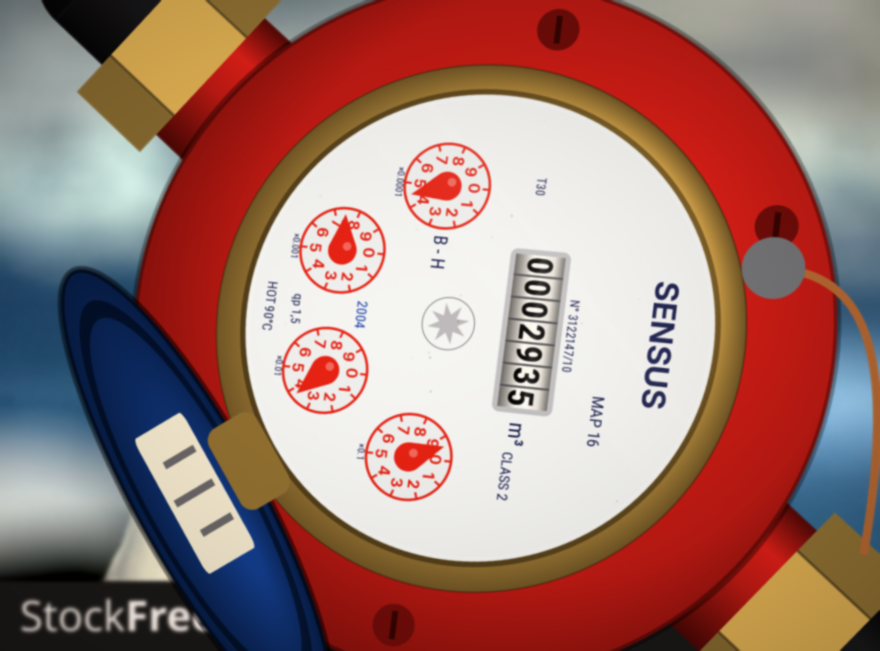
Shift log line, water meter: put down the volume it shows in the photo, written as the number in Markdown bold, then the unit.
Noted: **2934.9374** m³
